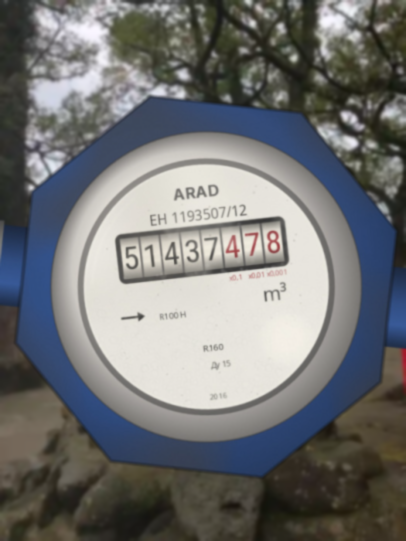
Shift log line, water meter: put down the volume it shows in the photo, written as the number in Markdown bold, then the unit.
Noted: **51437.478** m³
